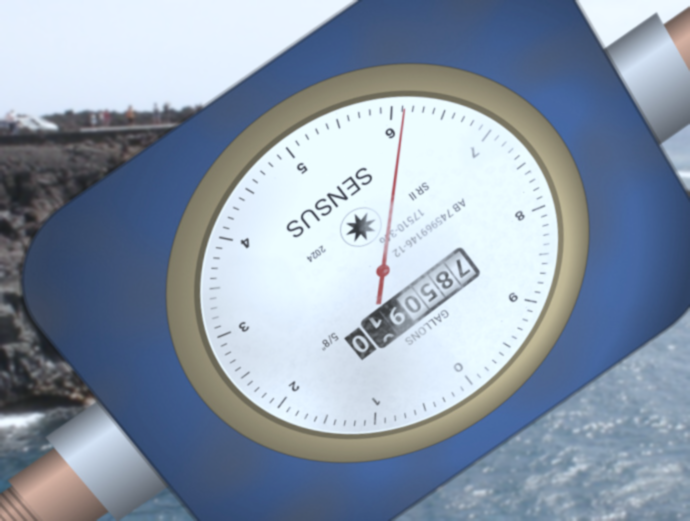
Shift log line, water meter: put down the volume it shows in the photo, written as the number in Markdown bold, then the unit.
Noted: **7850906.1** gal
